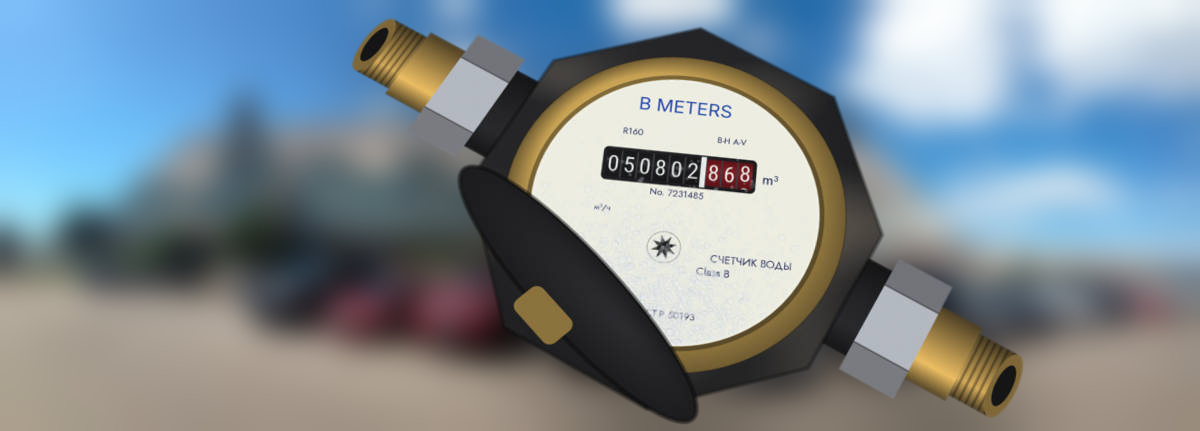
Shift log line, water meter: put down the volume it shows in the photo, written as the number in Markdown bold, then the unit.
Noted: **50802.868** m³
